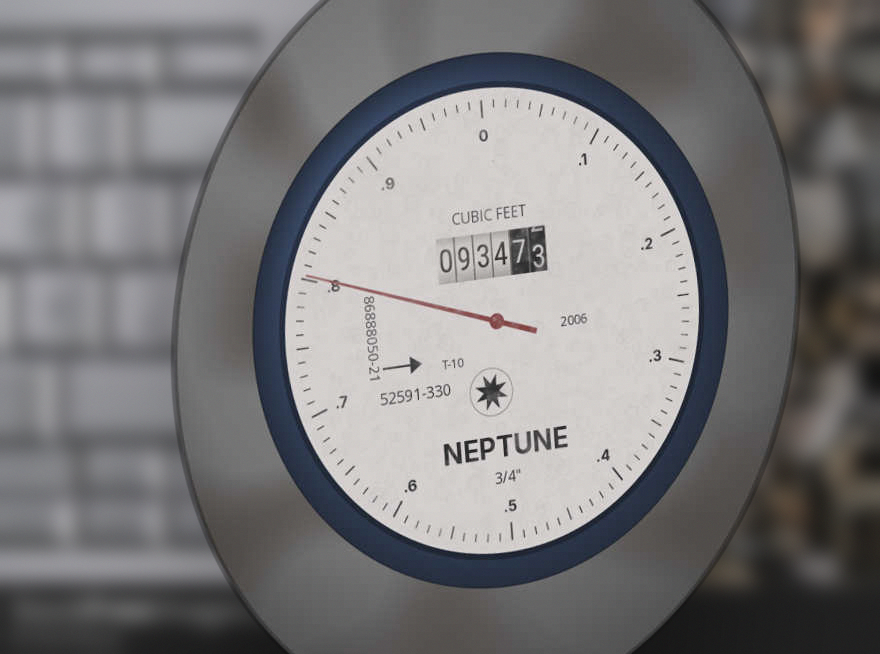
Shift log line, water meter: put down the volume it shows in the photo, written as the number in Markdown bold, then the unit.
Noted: **93472.80** ft³
